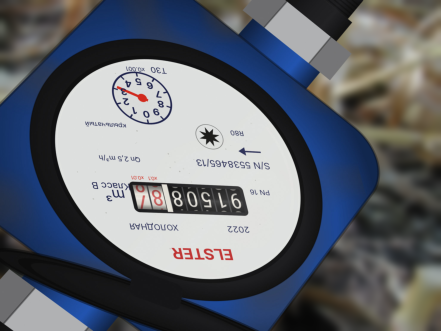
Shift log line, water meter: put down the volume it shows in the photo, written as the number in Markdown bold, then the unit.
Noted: **91508.873** m³
